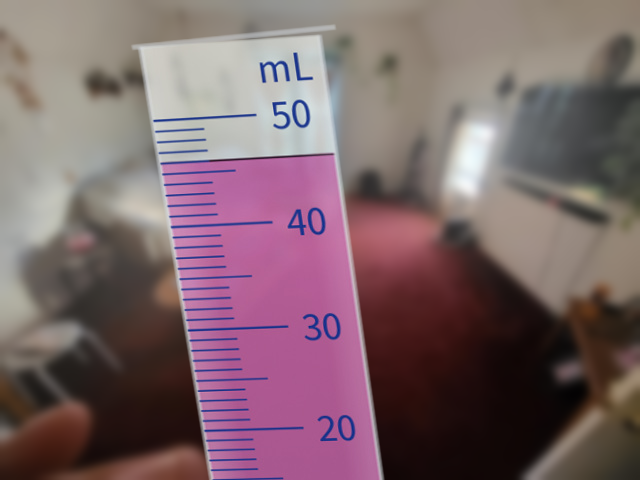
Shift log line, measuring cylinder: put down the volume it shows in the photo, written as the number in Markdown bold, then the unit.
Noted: **46** mL
